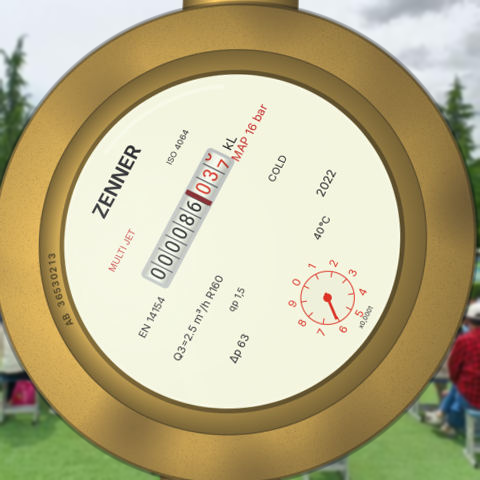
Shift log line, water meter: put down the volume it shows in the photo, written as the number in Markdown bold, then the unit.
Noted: **86.0366** kL
